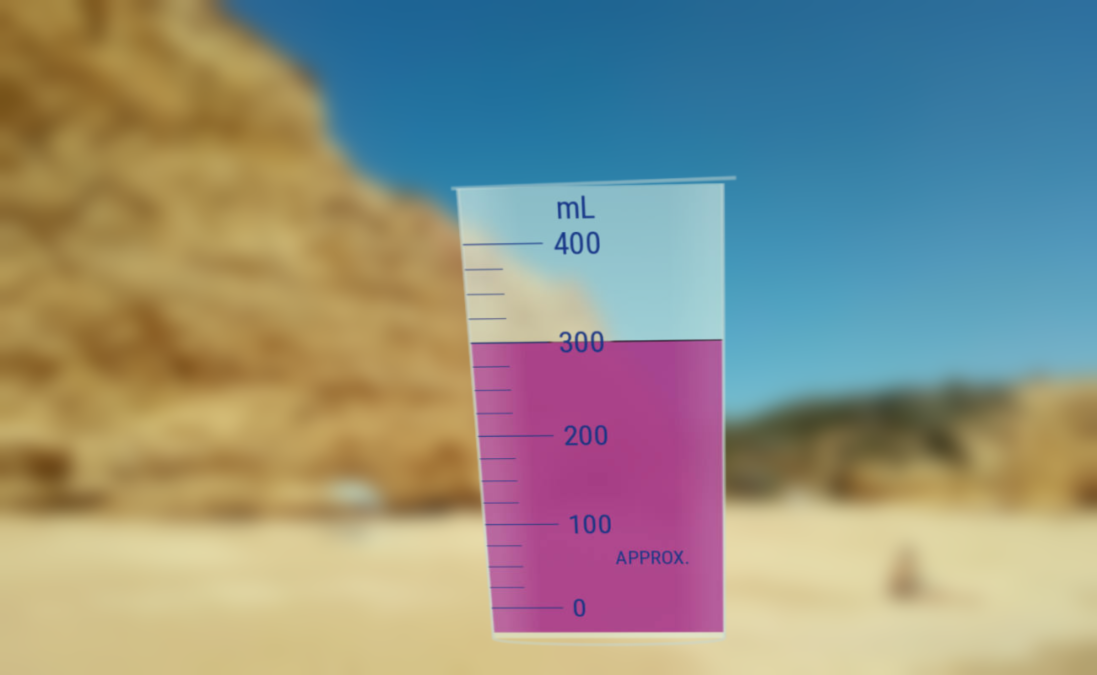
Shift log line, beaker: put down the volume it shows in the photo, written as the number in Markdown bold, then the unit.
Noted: **300** mL
